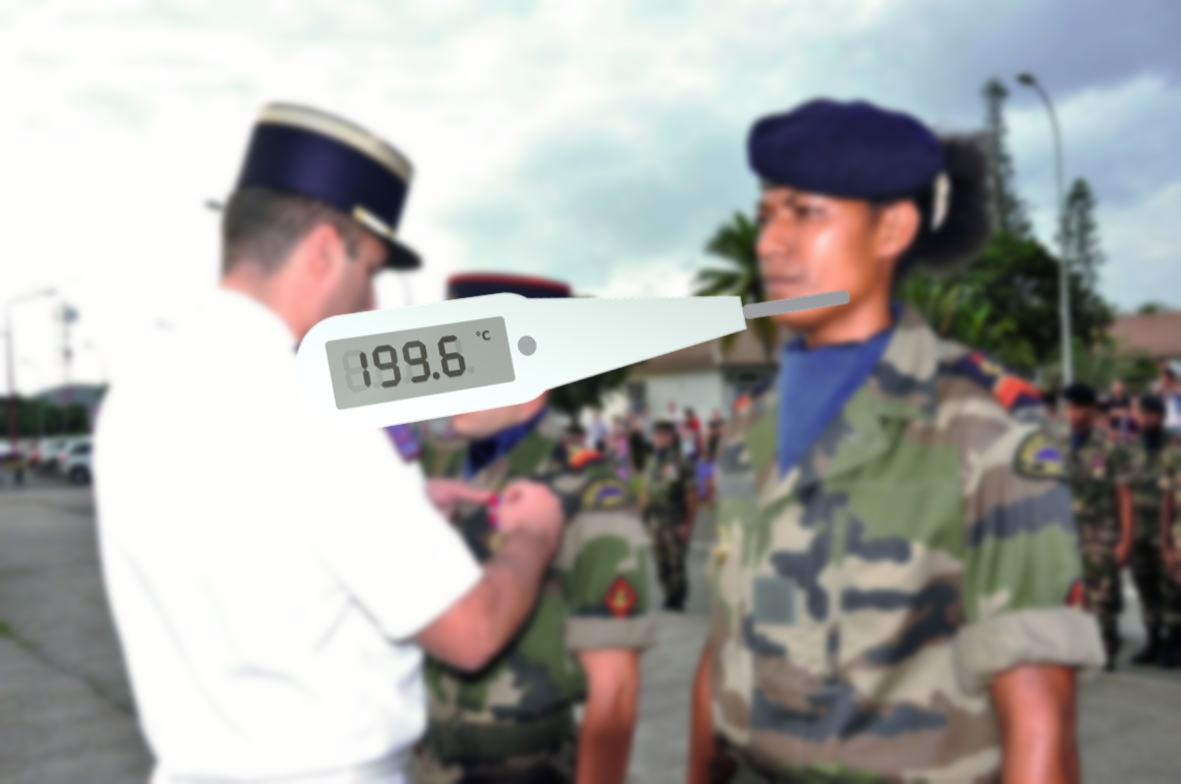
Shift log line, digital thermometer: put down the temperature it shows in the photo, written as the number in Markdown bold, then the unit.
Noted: **199.6** °C
